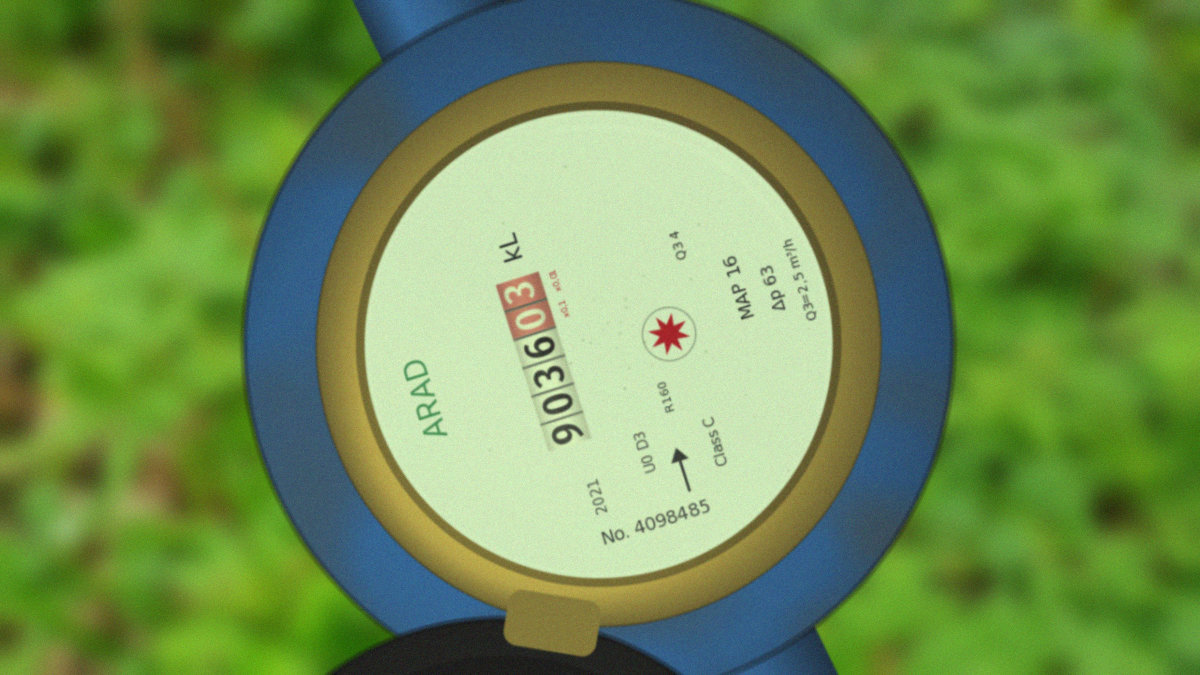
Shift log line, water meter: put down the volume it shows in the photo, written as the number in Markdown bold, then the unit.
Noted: **9036.03** kL
